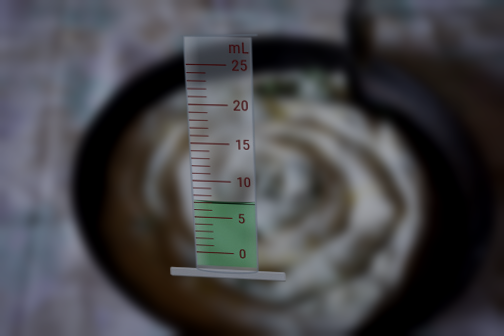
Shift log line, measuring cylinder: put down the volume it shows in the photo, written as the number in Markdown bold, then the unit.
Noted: **7** mL
